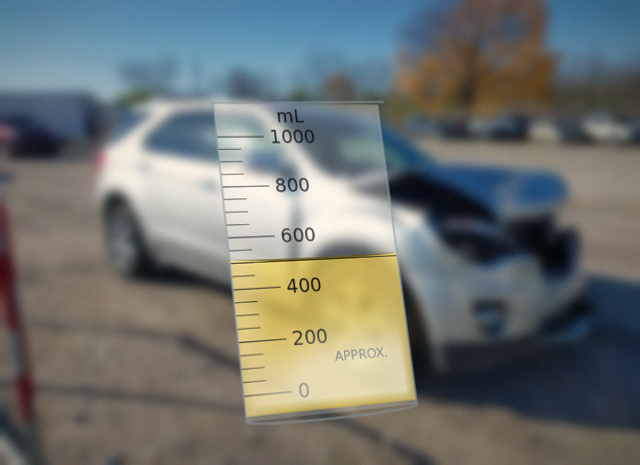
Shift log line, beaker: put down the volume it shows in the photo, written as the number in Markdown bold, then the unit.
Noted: **500** mL
